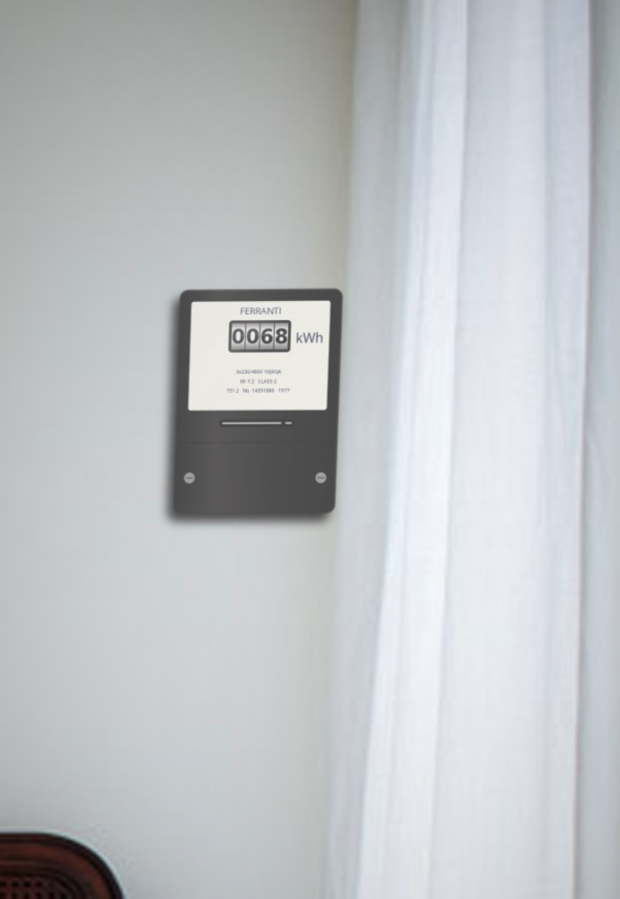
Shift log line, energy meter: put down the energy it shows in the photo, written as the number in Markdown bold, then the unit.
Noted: **68** kWh
